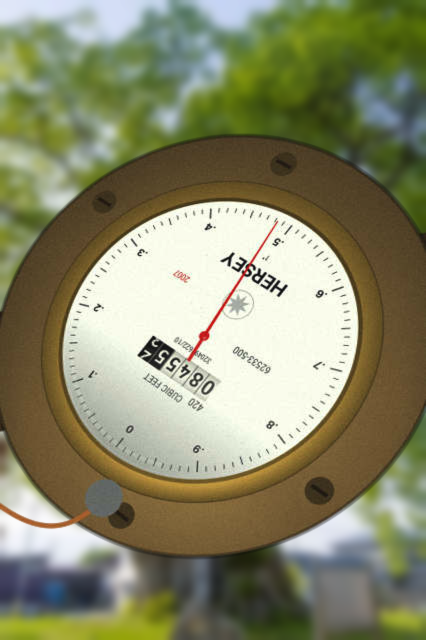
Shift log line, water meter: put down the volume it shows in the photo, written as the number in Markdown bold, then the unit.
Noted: **84552.48** ft³
